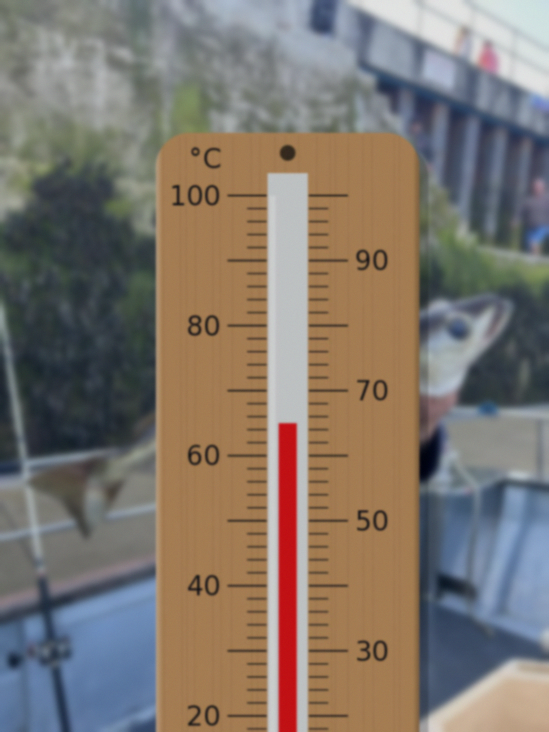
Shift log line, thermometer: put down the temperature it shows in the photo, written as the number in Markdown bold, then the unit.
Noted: **65** °C
